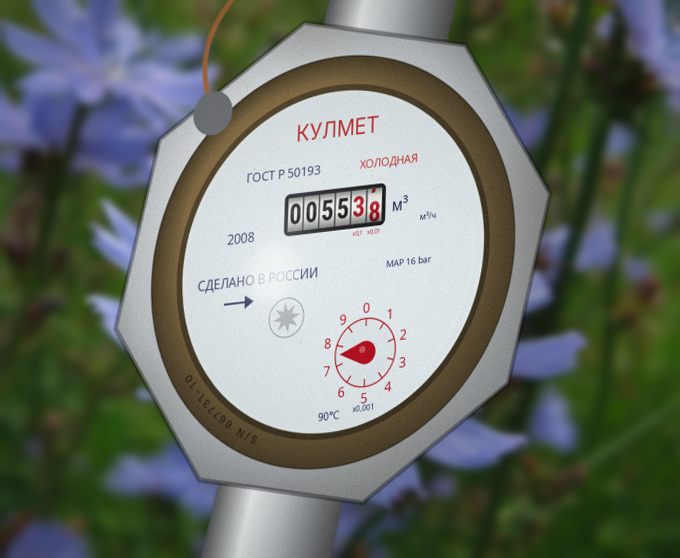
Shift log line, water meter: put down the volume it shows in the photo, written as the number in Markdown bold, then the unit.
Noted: **55.377** m³
